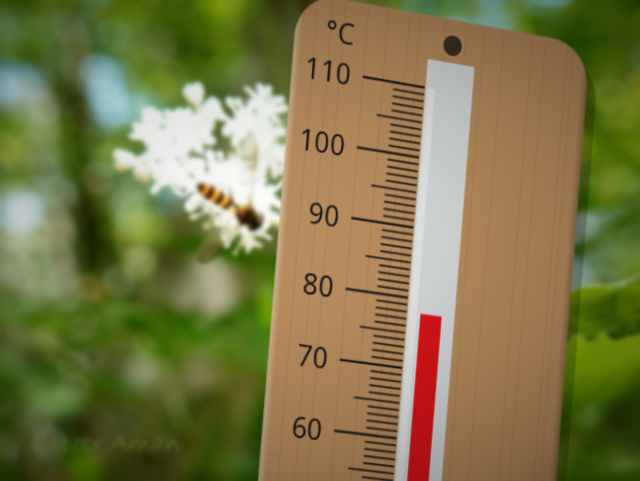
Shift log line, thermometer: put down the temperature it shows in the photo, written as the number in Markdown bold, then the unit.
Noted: **78** °C
